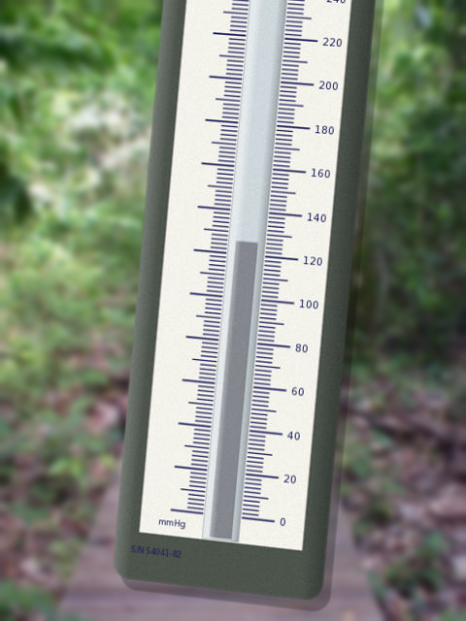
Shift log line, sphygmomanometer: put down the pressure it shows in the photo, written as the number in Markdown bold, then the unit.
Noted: **126** mmHg
